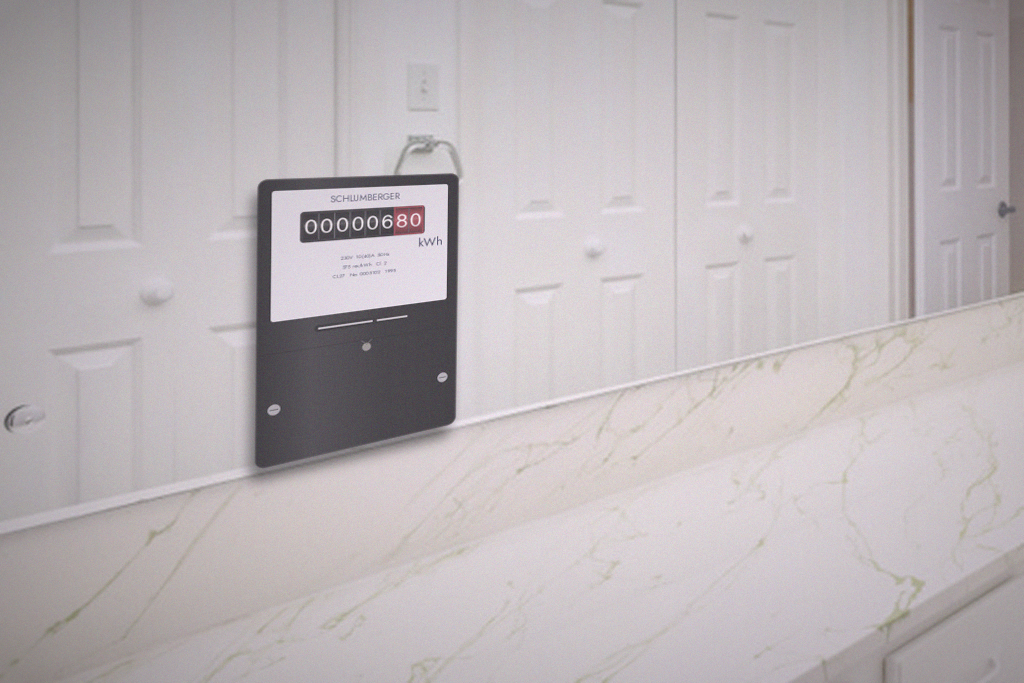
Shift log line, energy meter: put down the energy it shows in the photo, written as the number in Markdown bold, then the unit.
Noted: **6.80** kWh
